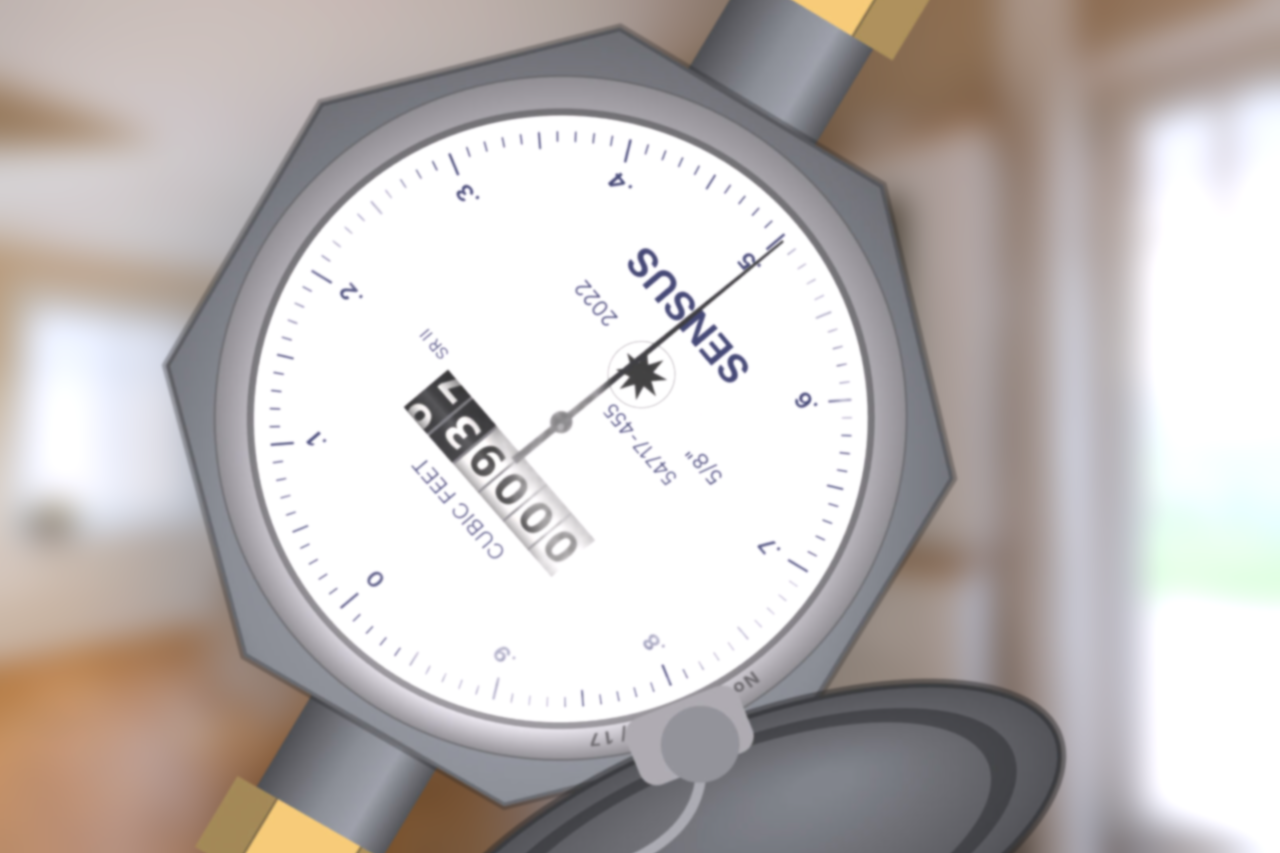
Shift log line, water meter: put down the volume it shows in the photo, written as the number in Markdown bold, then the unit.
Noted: **936.50** ft³
